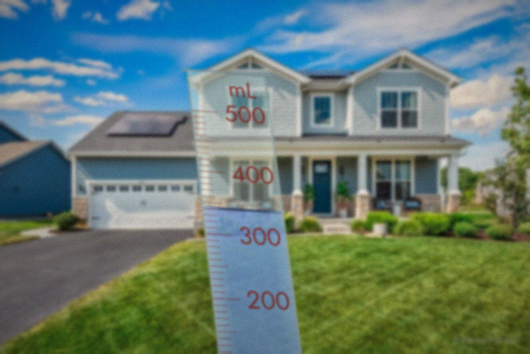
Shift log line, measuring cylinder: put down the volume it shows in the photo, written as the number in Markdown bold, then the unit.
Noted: **340** mL
